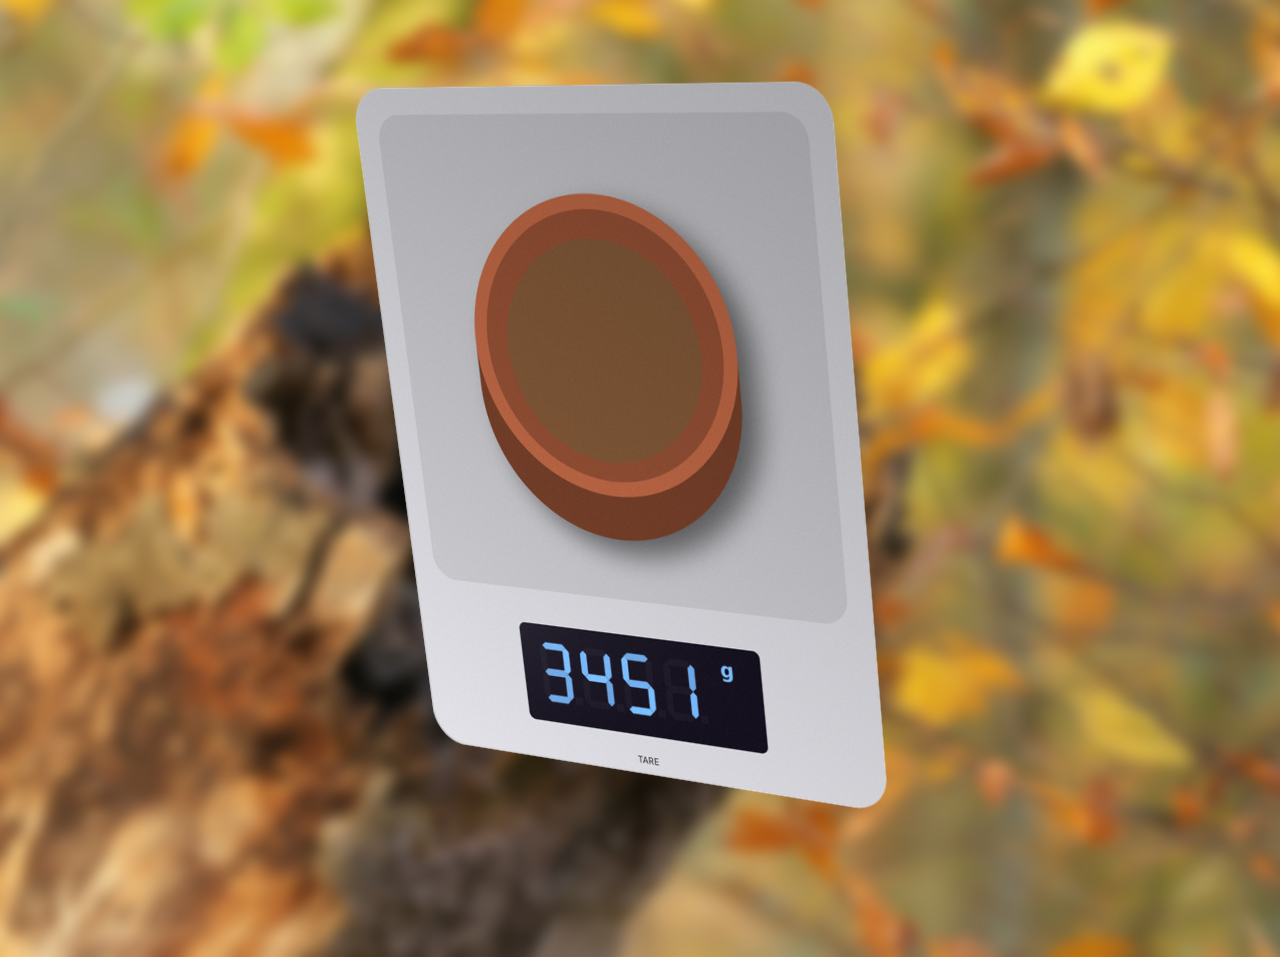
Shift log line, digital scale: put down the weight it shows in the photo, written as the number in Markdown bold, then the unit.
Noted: **3451** g
